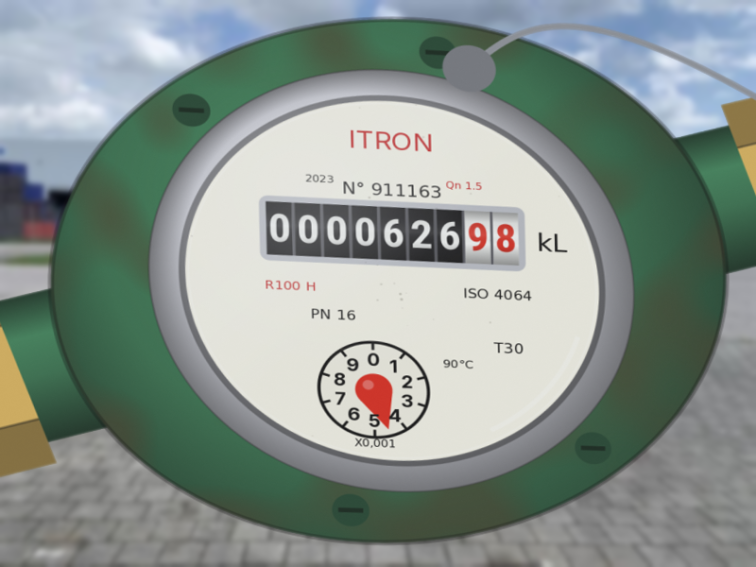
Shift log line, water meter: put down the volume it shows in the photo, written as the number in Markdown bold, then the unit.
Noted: **626.984** kL
